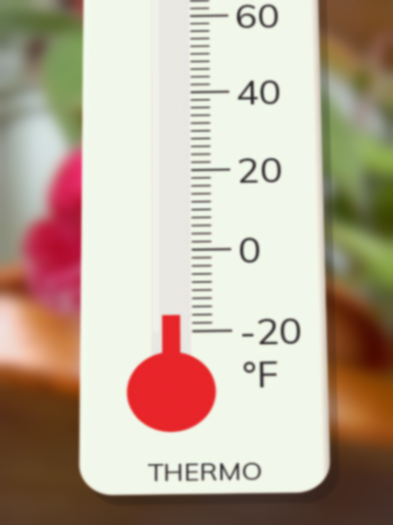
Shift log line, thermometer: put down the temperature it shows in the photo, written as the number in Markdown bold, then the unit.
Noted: **-16** °F
